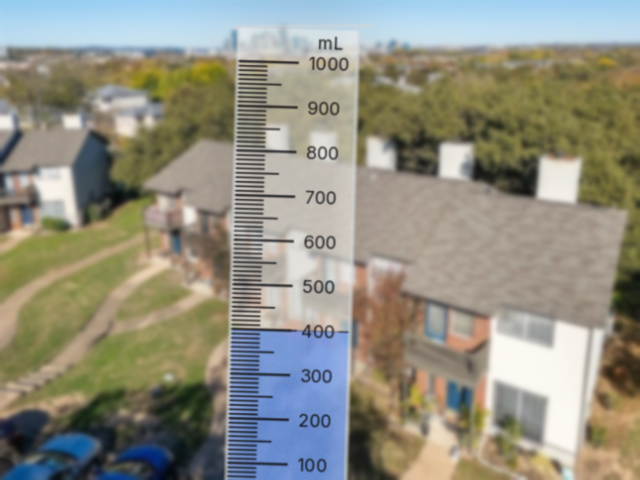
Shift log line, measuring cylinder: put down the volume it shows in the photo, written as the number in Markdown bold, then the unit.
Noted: **400** mL
